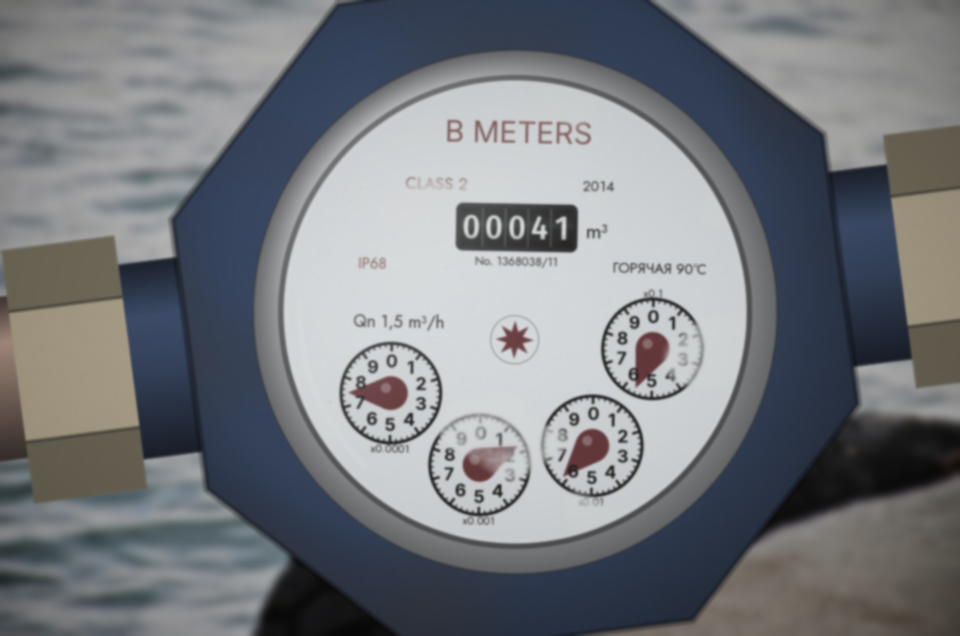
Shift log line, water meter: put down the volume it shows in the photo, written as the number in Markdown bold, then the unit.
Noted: **41.5617** m³
